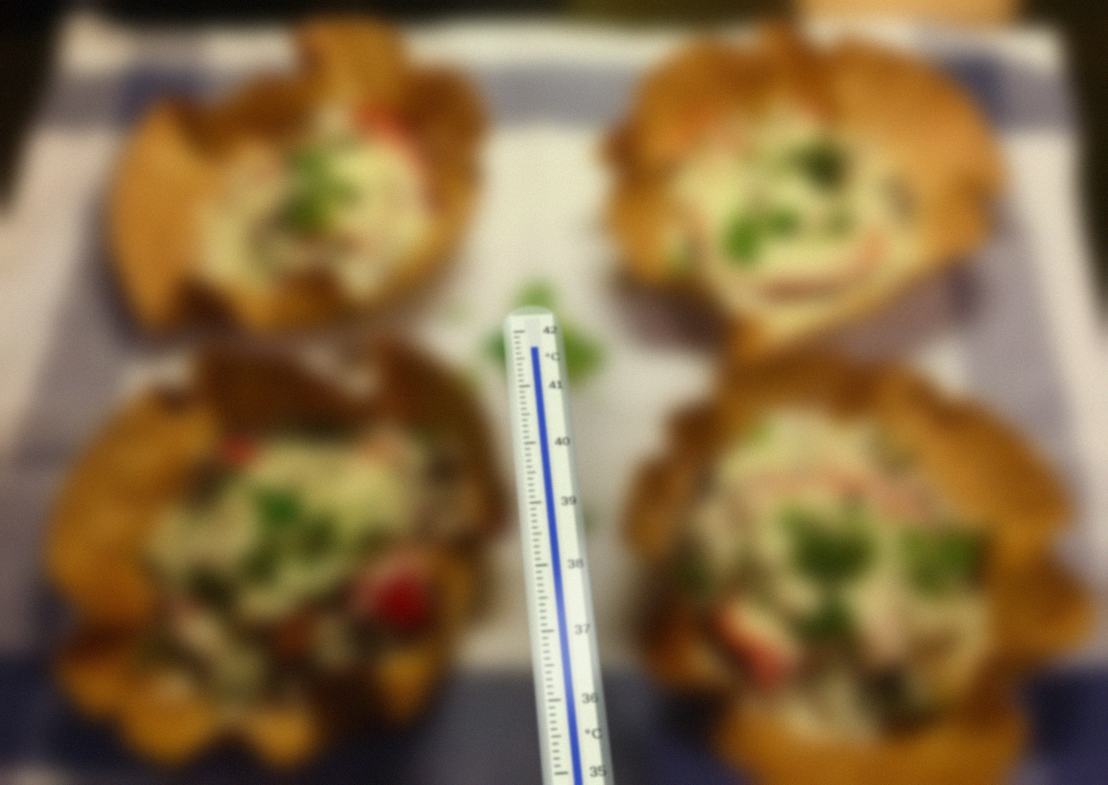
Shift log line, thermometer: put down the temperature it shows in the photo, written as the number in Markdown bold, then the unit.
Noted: **41.7** °C
